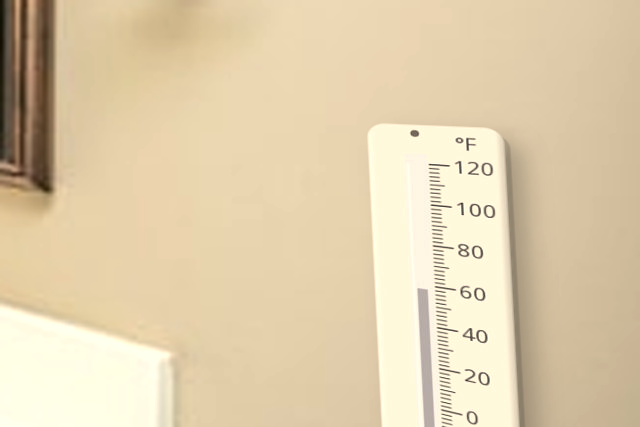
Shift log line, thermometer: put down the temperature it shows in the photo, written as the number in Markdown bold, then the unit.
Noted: **58** °F
